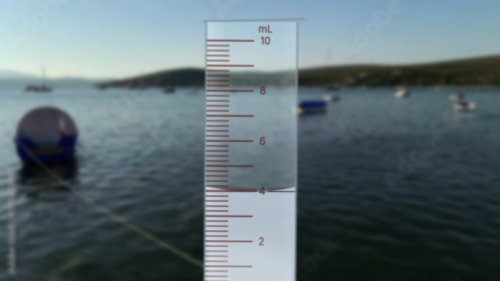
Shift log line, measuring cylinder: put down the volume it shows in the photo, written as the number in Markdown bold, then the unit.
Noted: **4** mL
